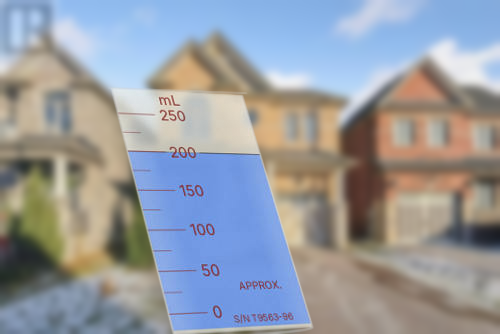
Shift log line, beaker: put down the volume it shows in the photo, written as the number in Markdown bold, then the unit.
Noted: **200** mL
